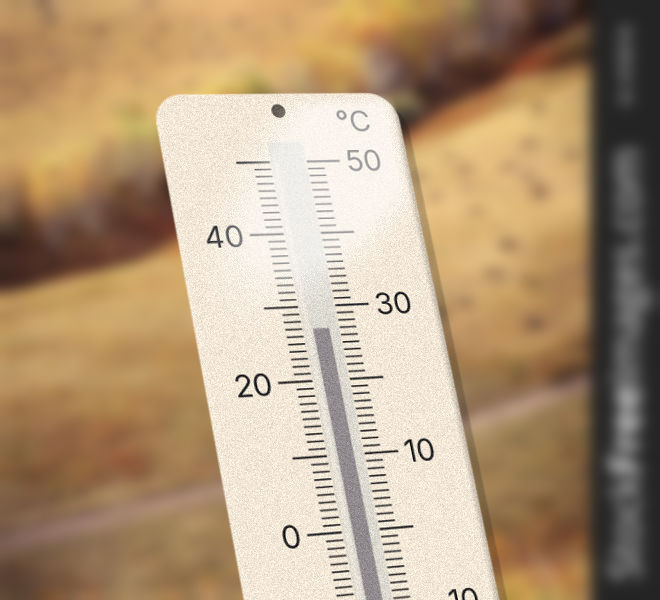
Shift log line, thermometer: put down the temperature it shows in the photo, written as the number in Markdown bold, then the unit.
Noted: **27** °C
